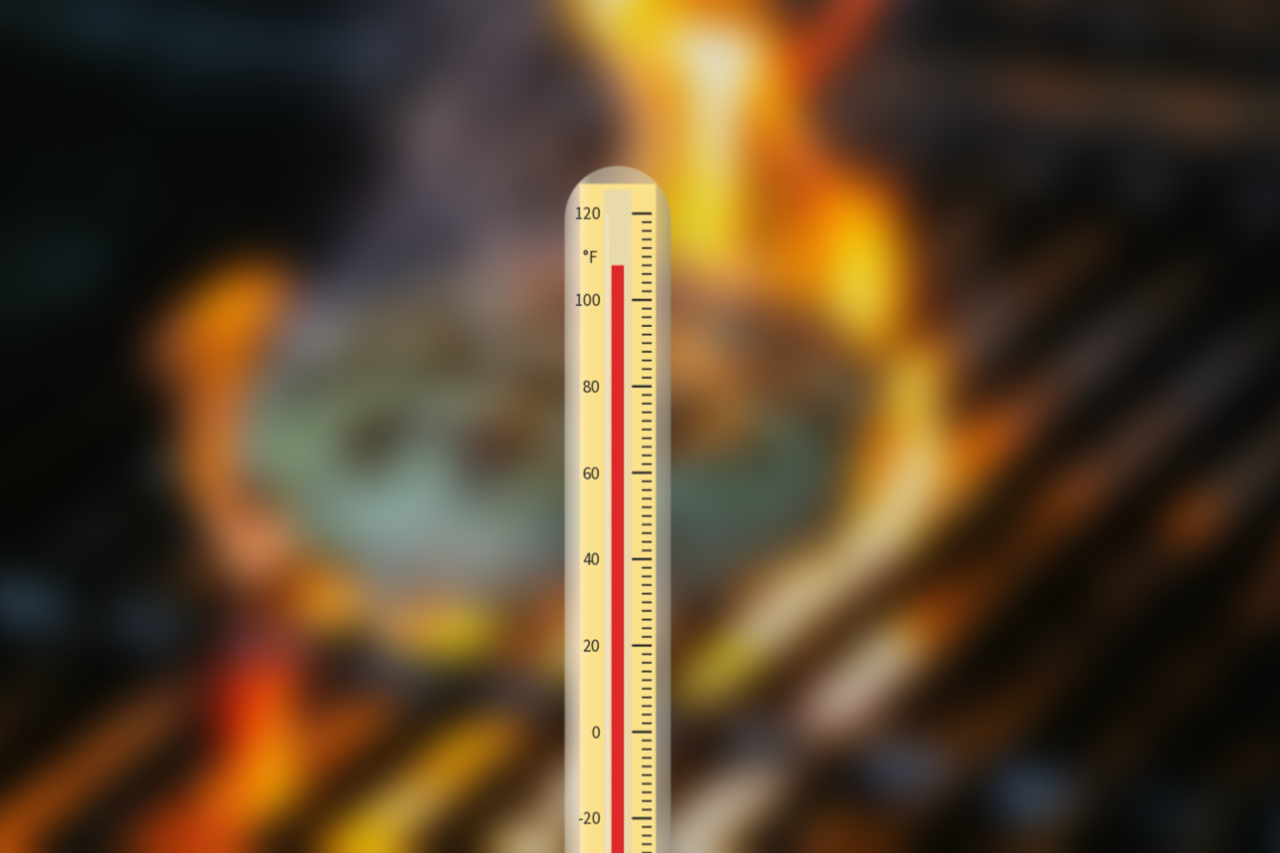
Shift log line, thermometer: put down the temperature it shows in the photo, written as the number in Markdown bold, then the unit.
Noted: **108** °F
